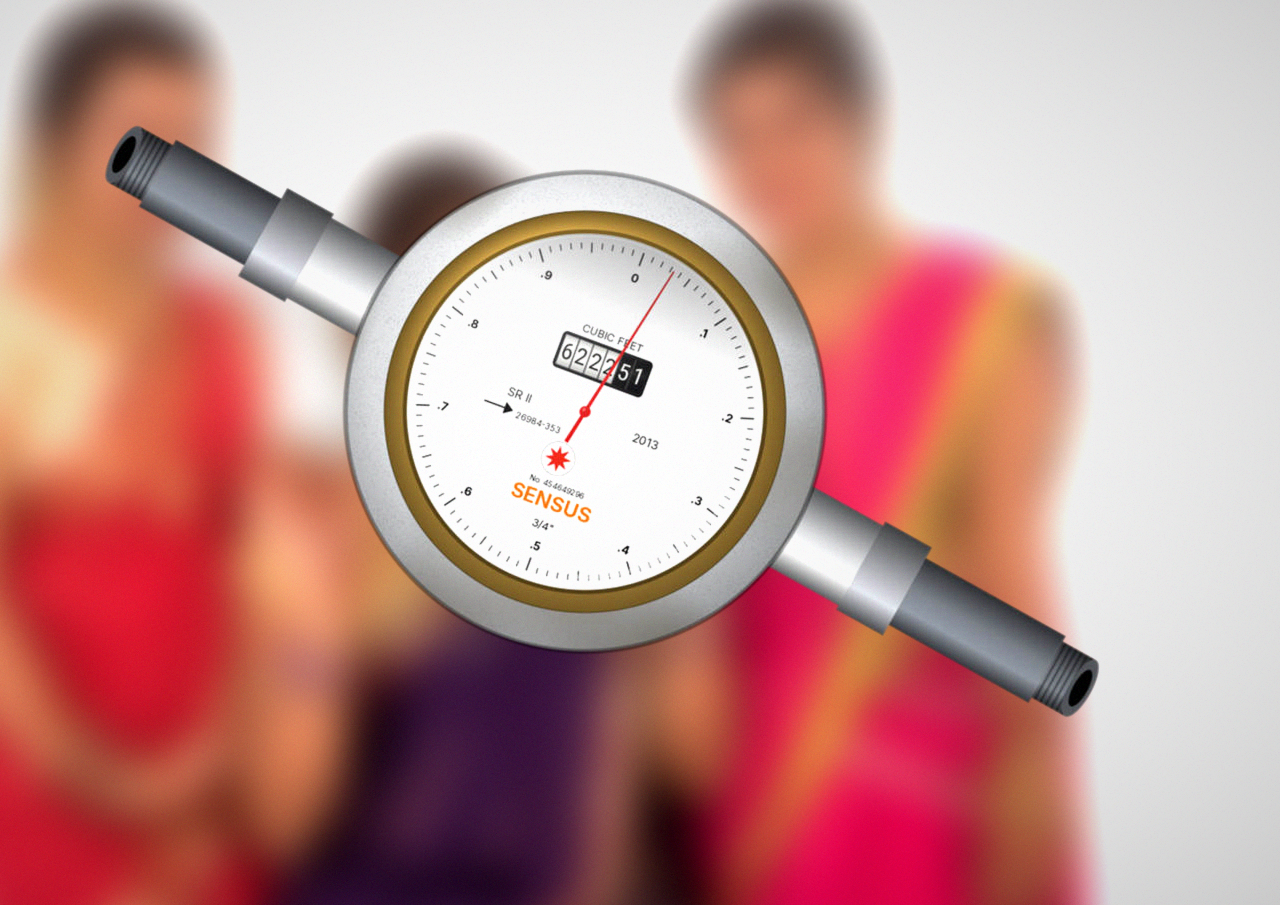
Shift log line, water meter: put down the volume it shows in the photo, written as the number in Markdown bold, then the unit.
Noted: **622251.03** ft³
